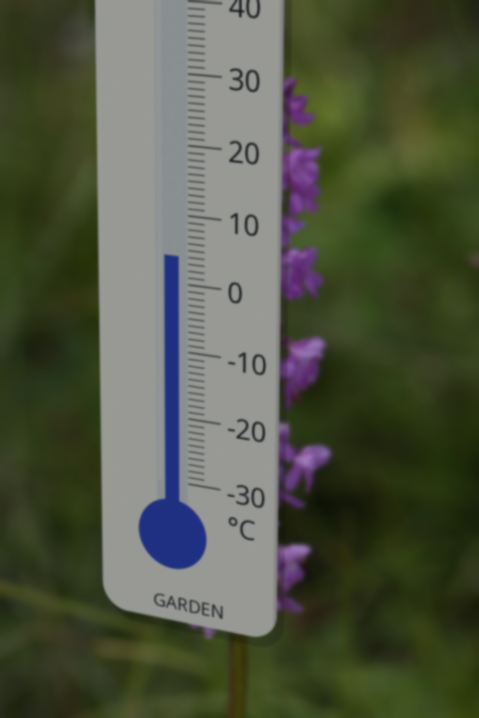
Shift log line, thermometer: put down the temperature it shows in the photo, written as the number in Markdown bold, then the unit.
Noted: **4** °C
